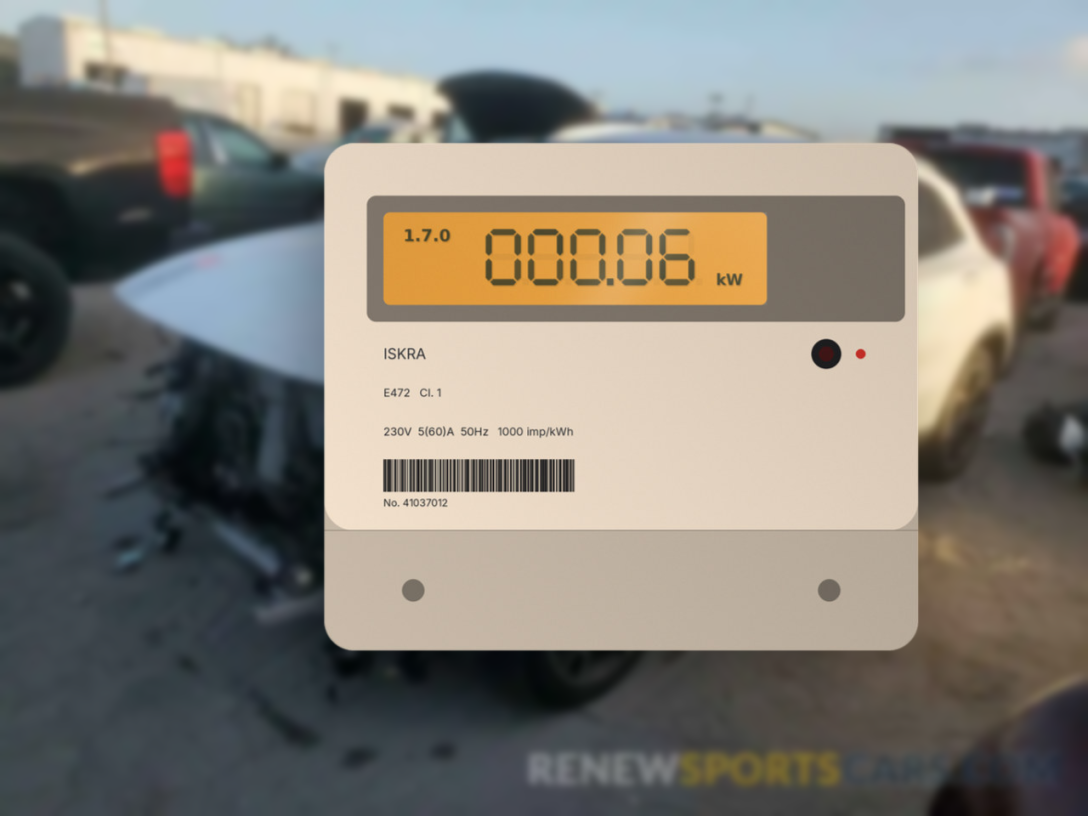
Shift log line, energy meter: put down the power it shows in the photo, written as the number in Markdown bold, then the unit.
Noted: **0.06** kW
